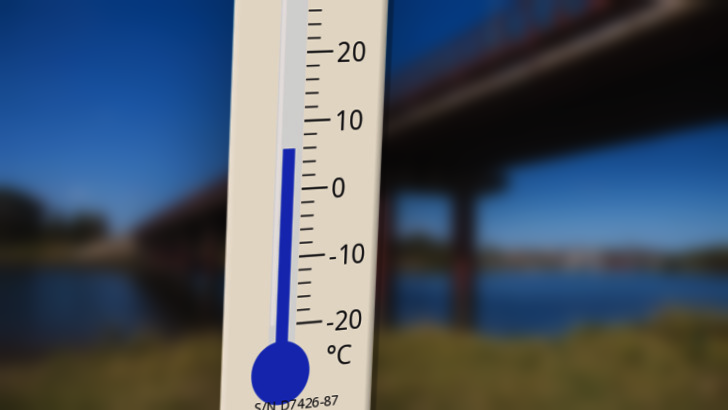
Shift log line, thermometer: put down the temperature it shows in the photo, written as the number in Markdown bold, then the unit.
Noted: **6** °C
